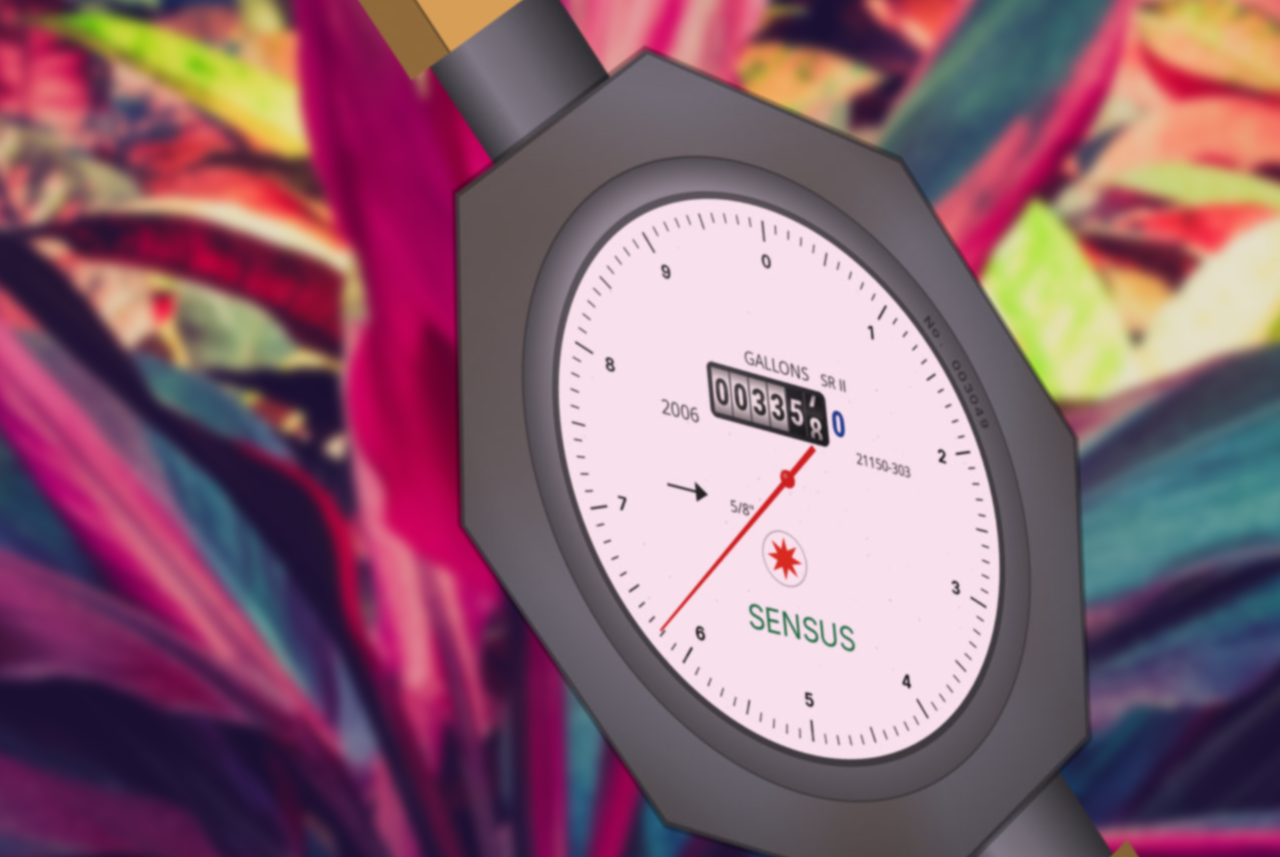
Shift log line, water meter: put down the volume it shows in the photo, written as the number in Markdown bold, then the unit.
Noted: **33576.2** gal
